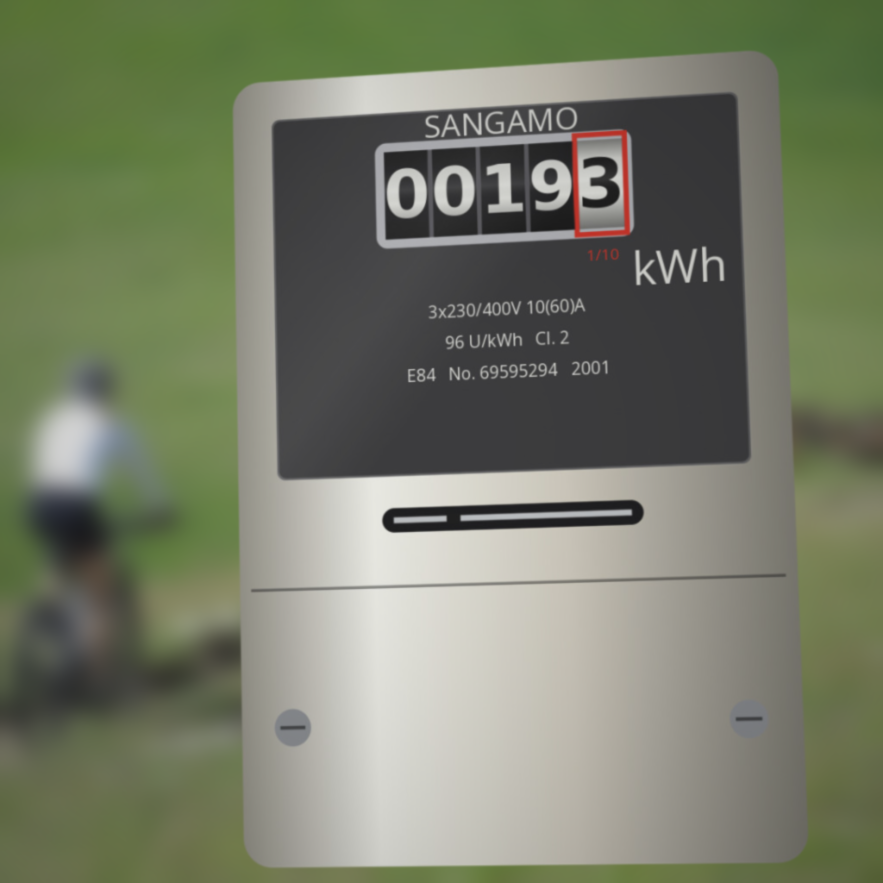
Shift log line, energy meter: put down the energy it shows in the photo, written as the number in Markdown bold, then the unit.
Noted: **19.3** kWh
